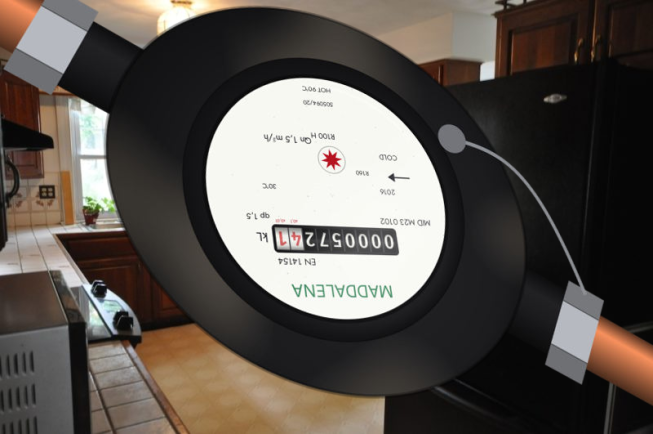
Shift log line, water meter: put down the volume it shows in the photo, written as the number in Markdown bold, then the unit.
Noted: **572.41** kL
